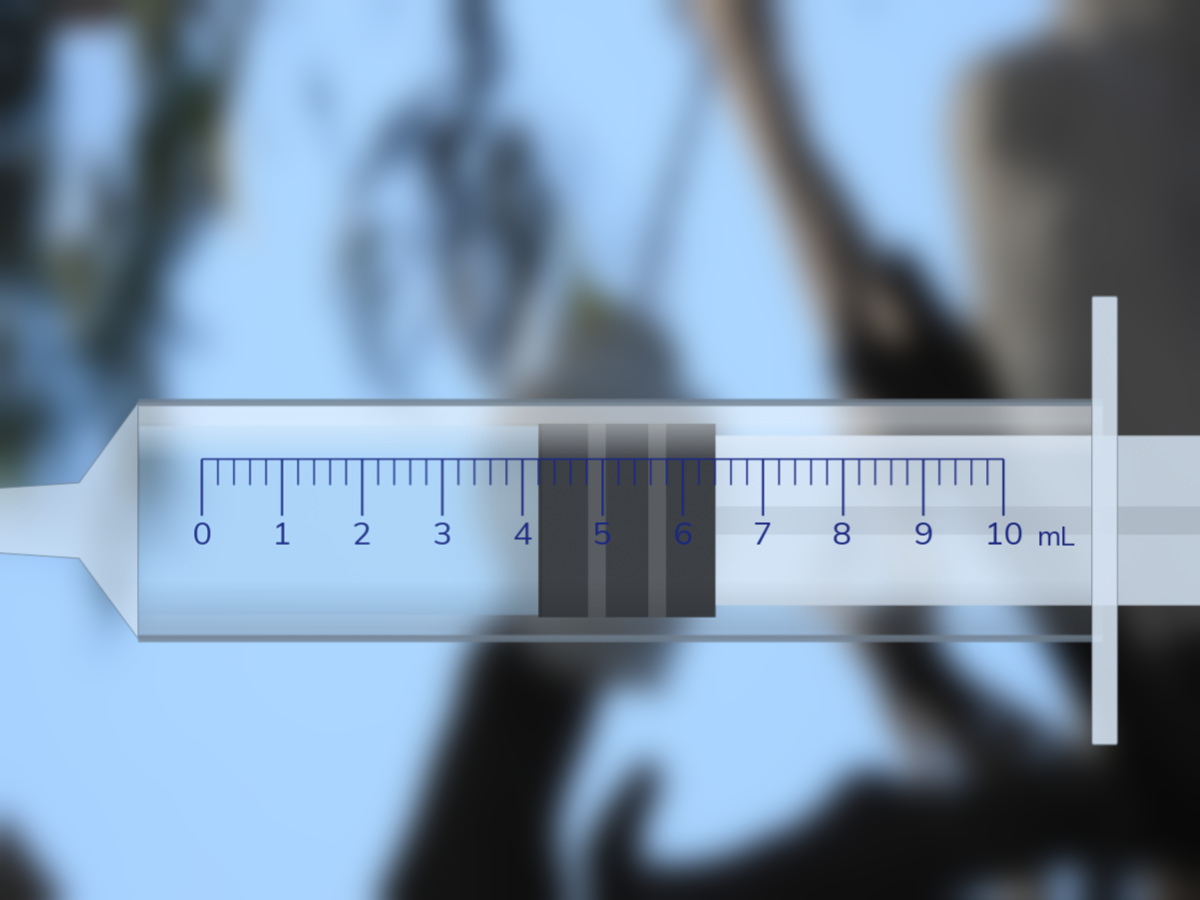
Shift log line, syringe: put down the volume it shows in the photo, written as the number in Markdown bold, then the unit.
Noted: **4.2** mL
